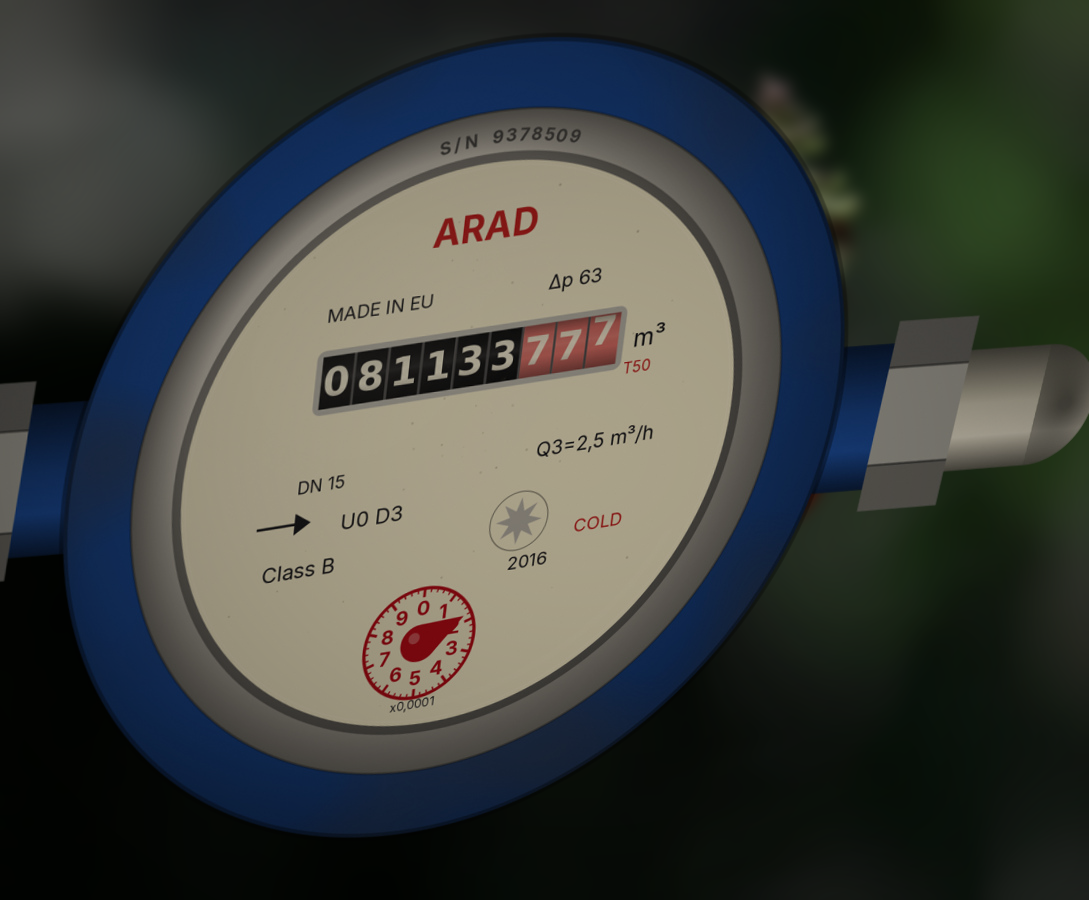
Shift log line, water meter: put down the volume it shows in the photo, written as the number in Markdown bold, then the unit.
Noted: **81133.7771** m³
